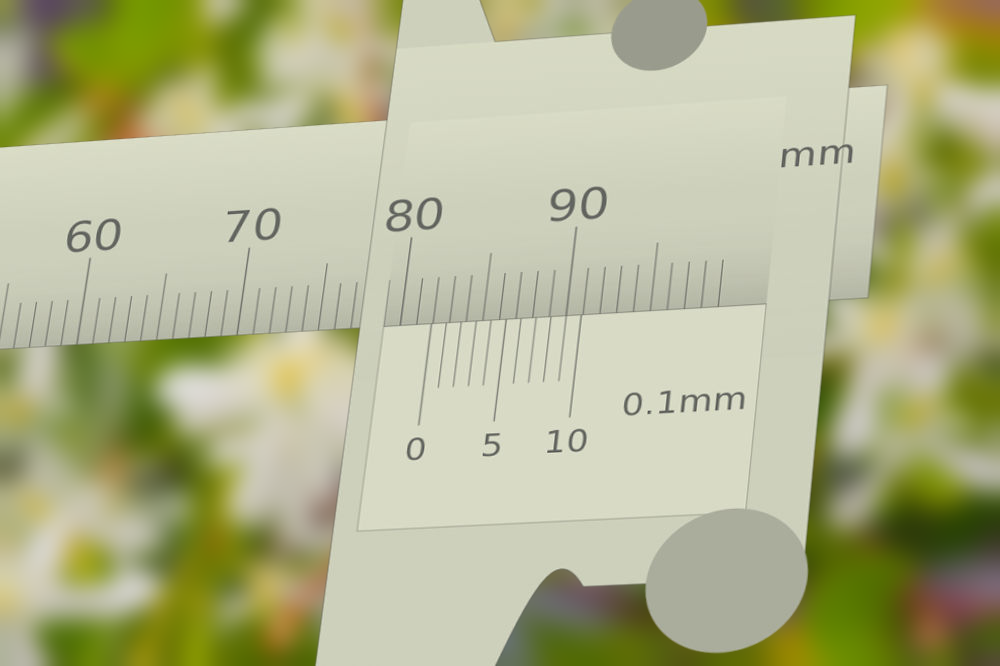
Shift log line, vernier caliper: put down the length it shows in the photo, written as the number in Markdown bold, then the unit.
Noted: **81.9** mm
